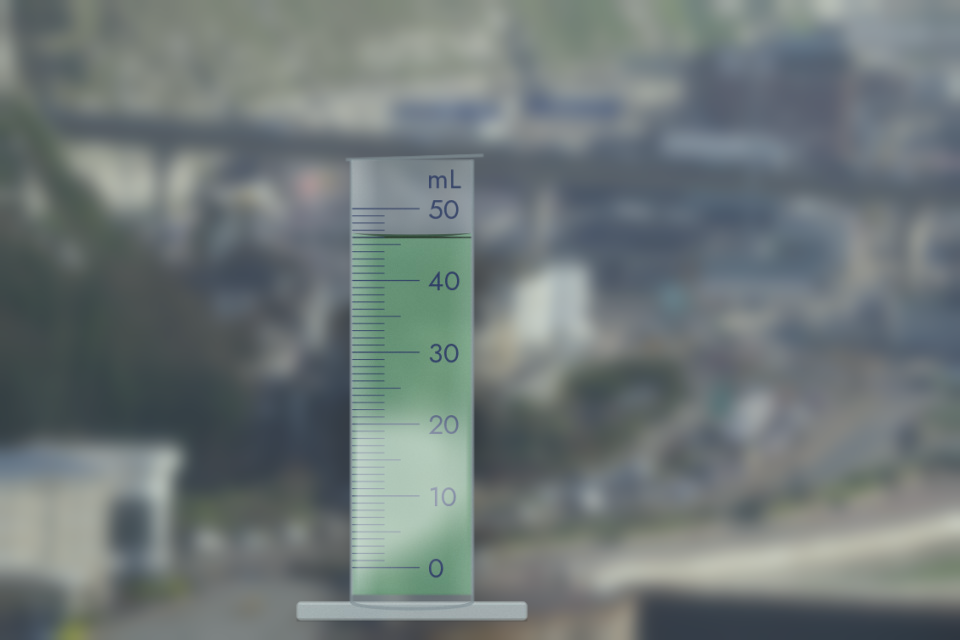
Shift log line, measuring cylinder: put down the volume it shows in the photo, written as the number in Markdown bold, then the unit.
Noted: **46** mL
